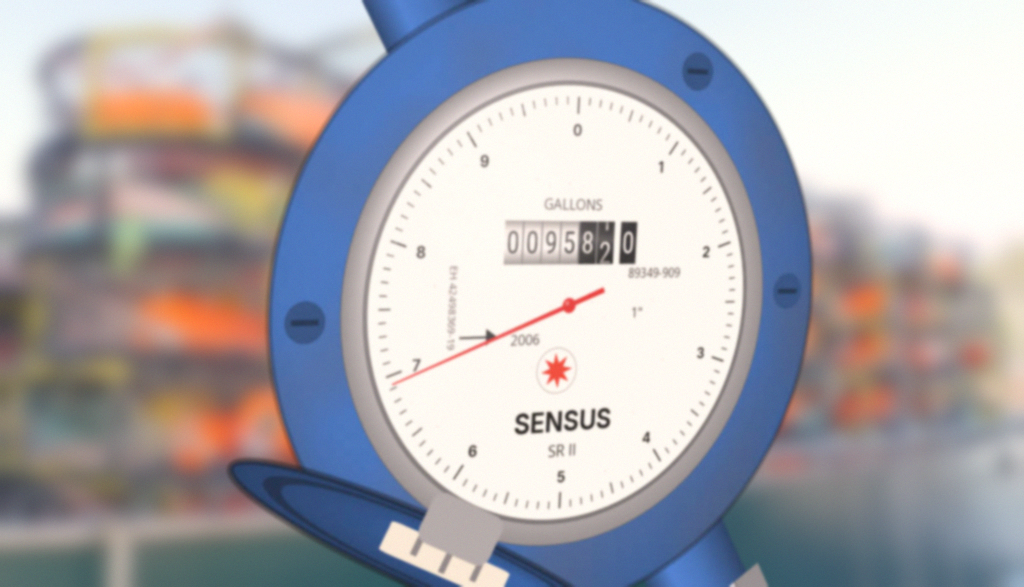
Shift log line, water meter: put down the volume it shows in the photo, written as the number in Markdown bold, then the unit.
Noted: **95816.9** gal
